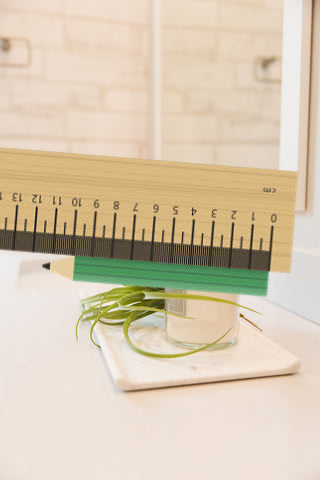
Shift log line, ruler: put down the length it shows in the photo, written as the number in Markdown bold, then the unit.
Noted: **11.5** cm
